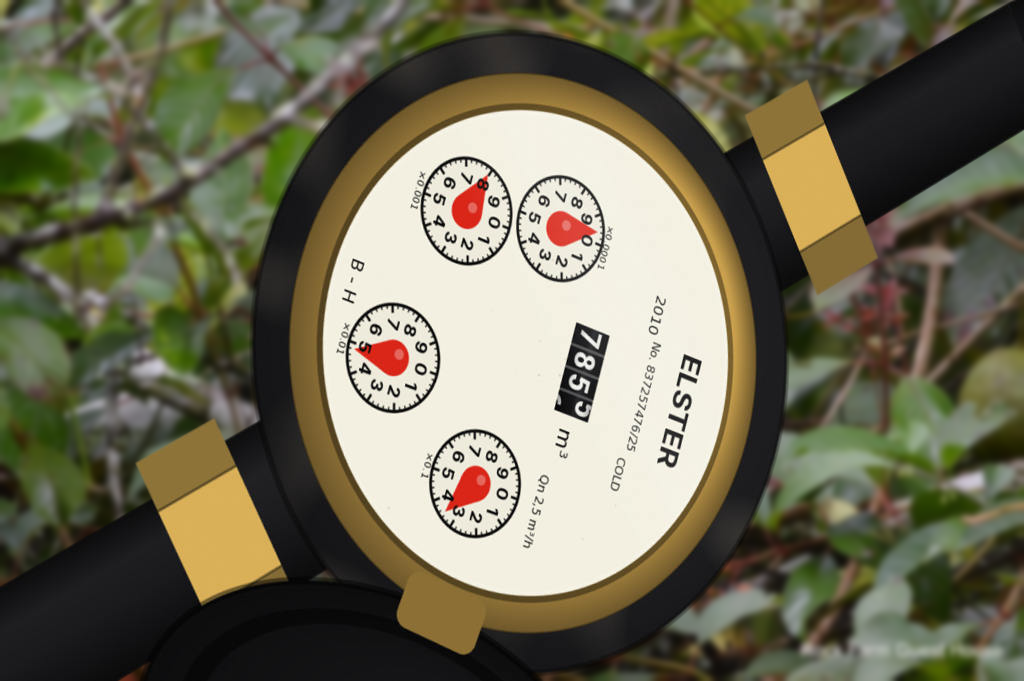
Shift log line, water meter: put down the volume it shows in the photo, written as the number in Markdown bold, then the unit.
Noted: **7855.3479** m³
